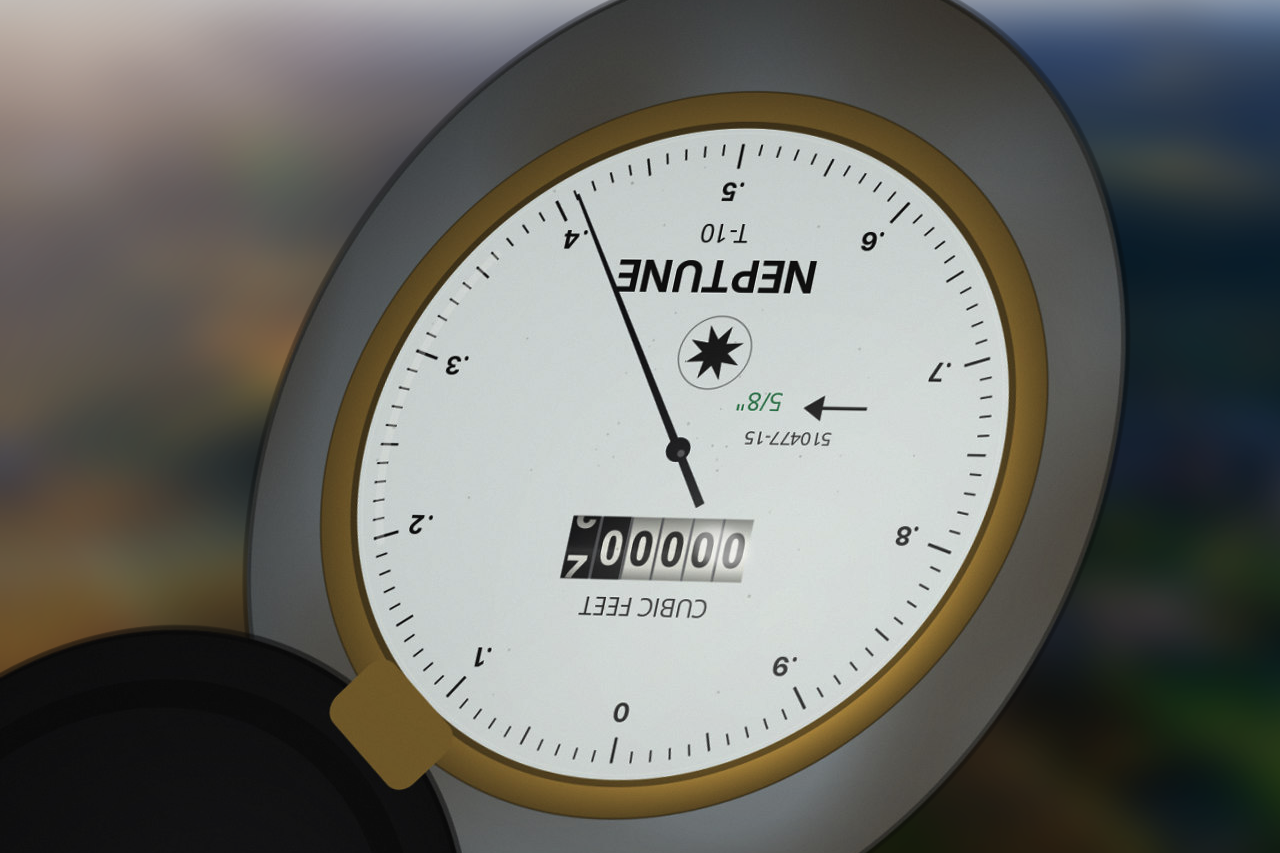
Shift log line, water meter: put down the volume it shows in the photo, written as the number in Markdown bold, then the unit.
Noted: **2.41** ft³
